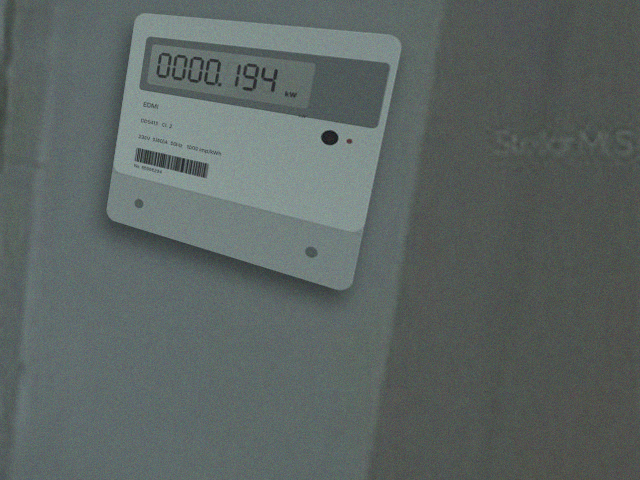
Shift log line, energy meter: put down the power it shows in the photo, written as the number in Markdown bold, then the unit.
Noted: **0.194** kW
